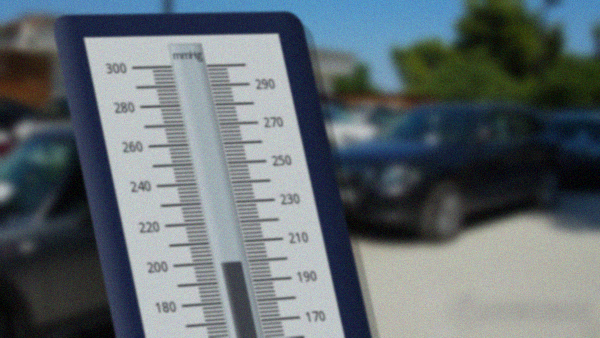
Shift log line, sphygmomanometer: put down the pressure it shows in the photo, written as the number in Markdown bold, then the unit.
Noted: **200** mmHg
